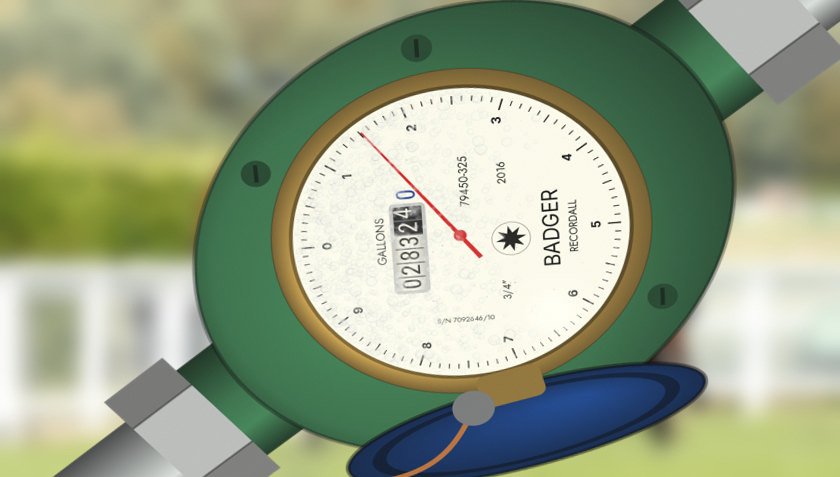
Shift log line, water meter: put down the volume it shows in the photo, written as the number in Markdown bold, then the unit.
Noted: **283241.5** gal
